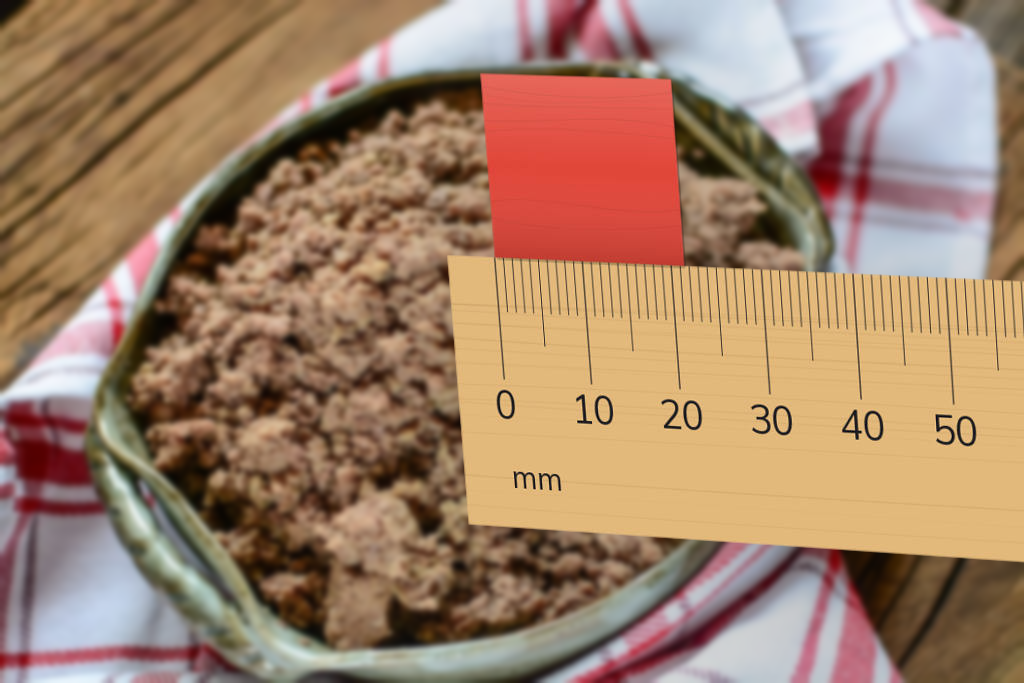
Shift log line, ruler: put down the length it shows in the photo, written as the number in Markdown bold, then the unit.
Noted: **21.5** mm
